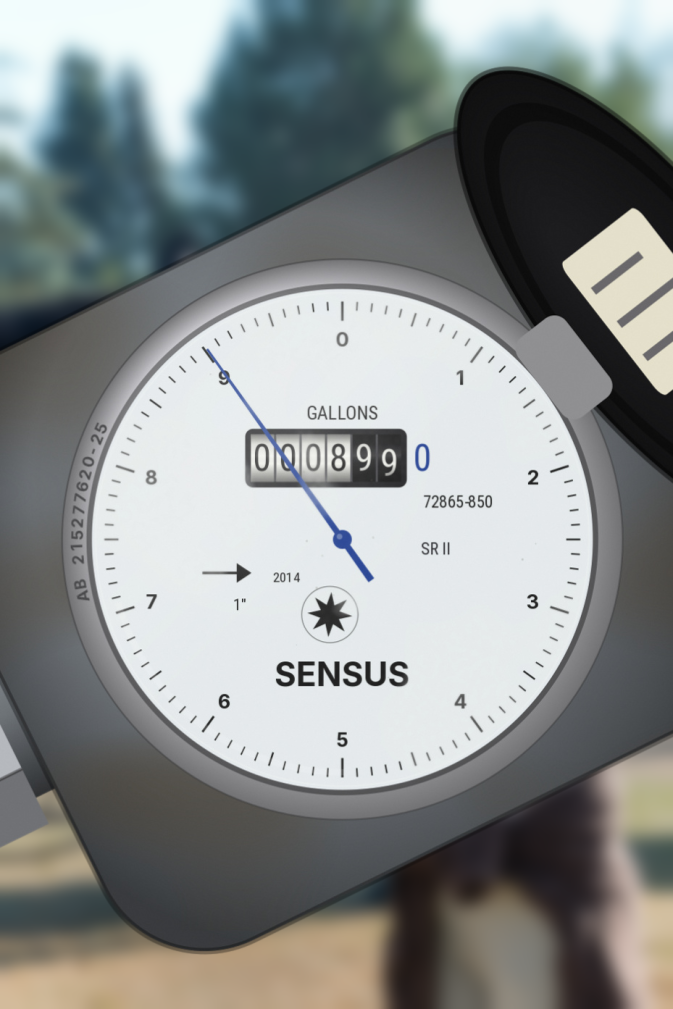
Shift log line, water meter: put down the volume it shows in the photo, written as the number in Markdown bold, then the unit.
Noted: **8989.0** gal
